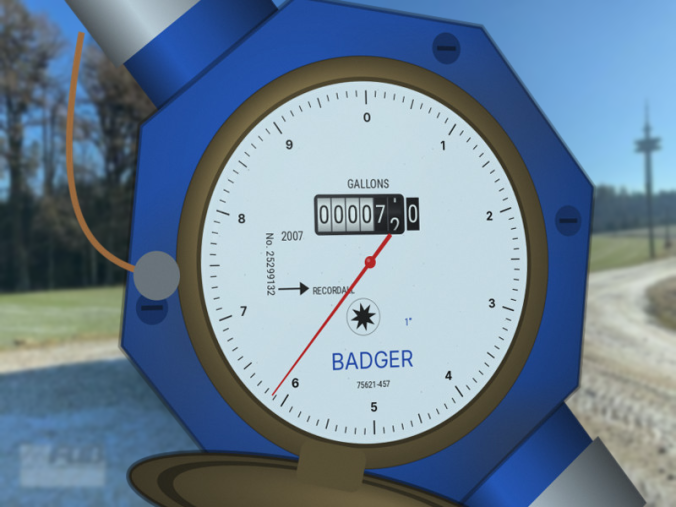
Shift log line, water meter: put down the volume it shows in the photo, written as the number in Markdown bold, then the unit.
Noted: **716.1** gal
